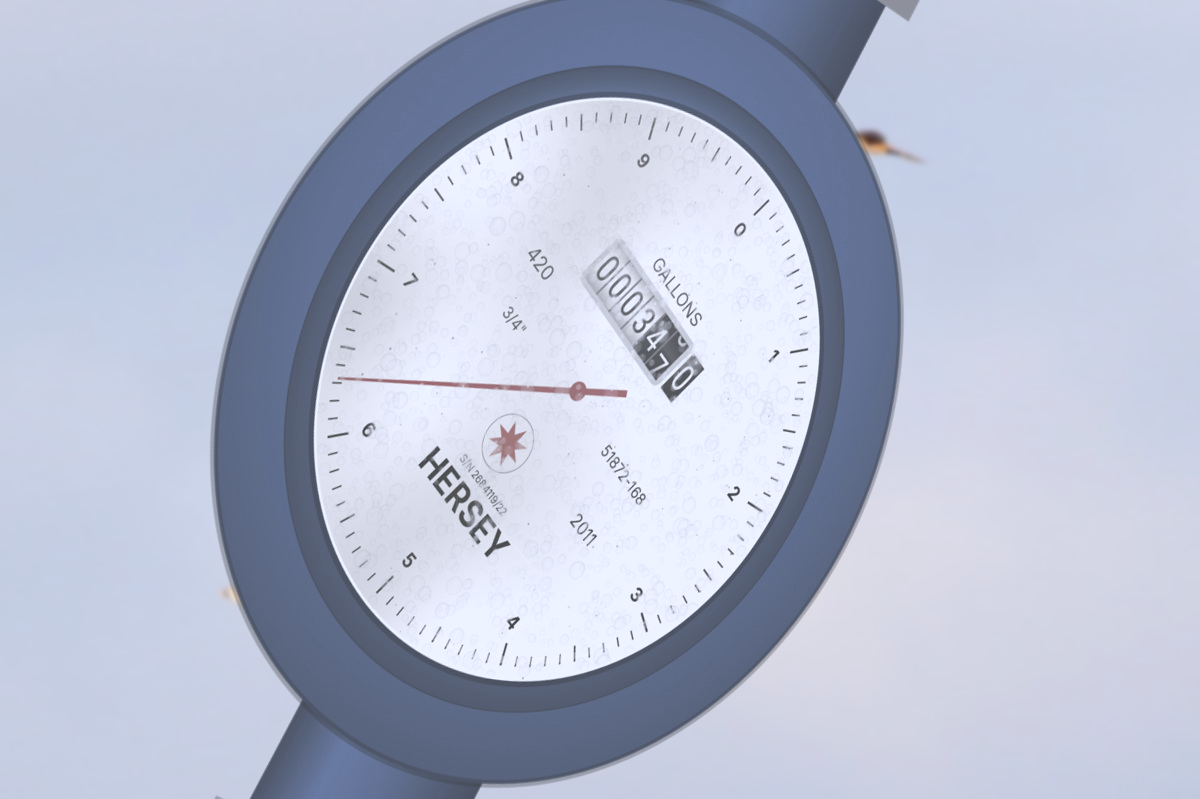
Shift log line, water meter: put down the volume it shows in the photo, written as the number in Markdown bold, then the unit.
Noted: **3466.3** gal
